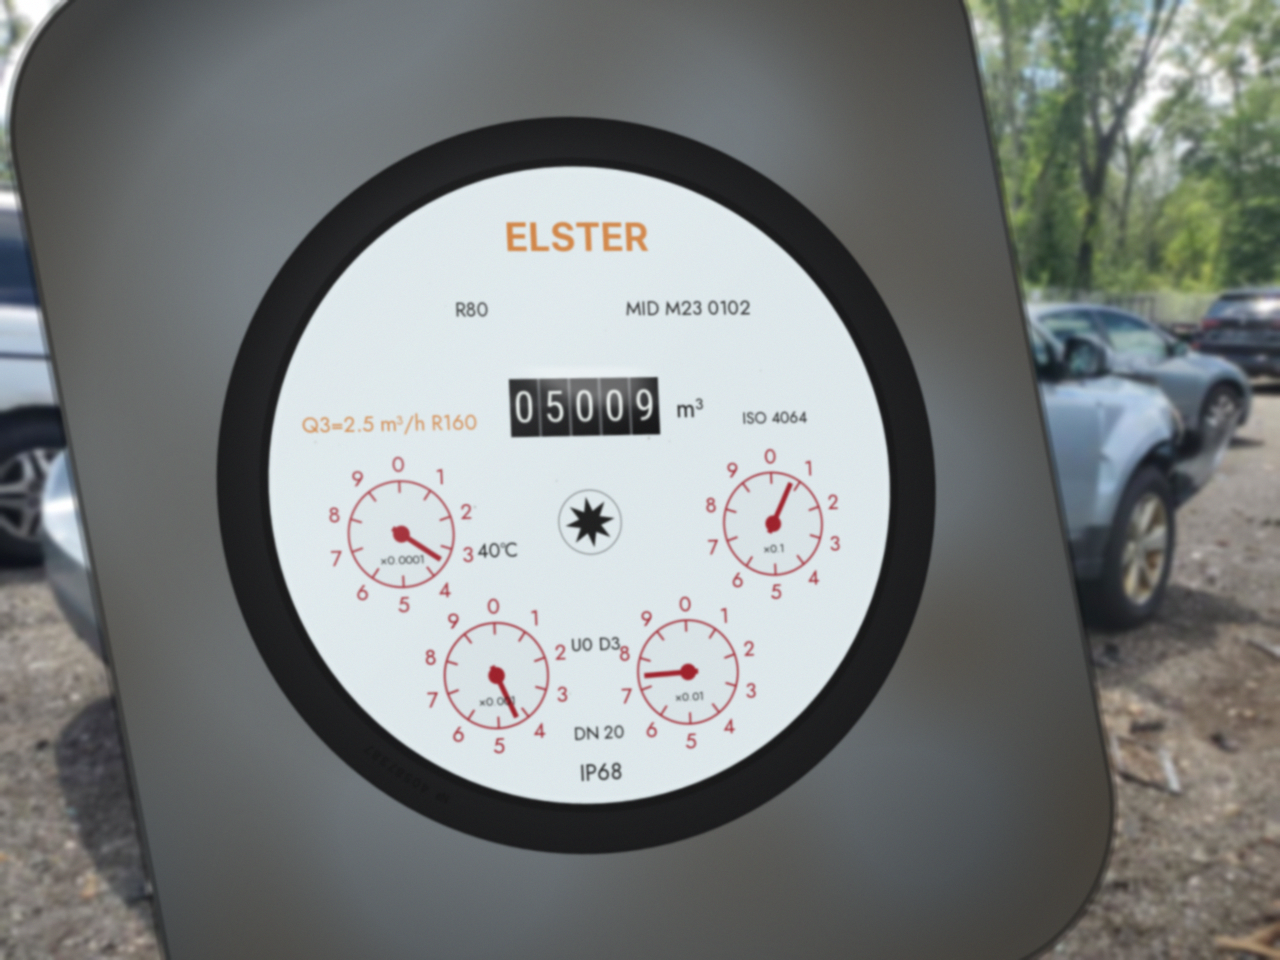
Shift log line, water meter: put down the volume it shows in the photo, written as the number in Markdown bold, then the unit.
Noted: **5009.0743** m³
